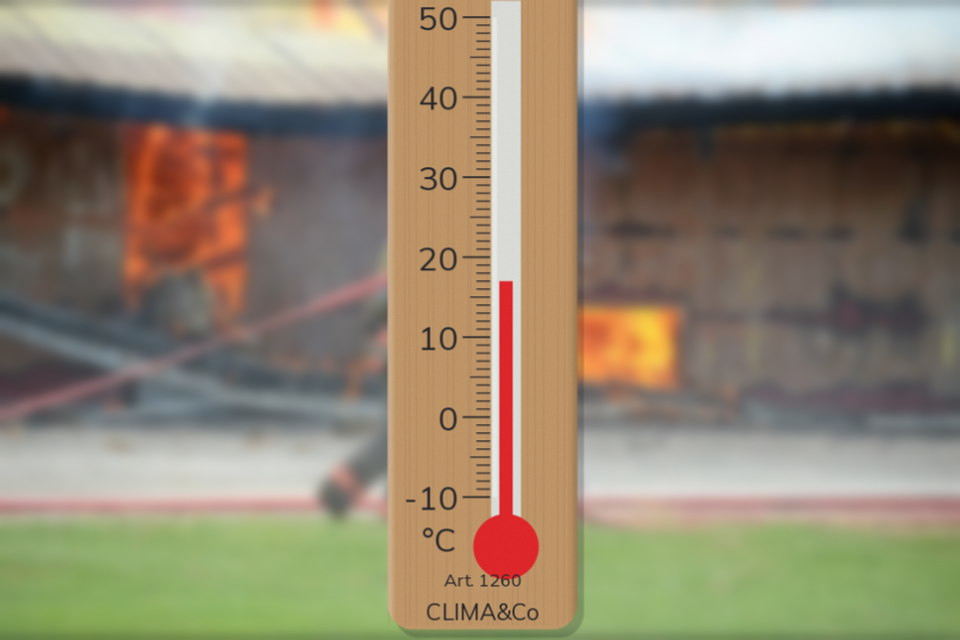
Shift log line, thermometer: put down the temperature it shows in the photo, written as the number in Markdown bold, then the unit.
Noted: **17** °C
